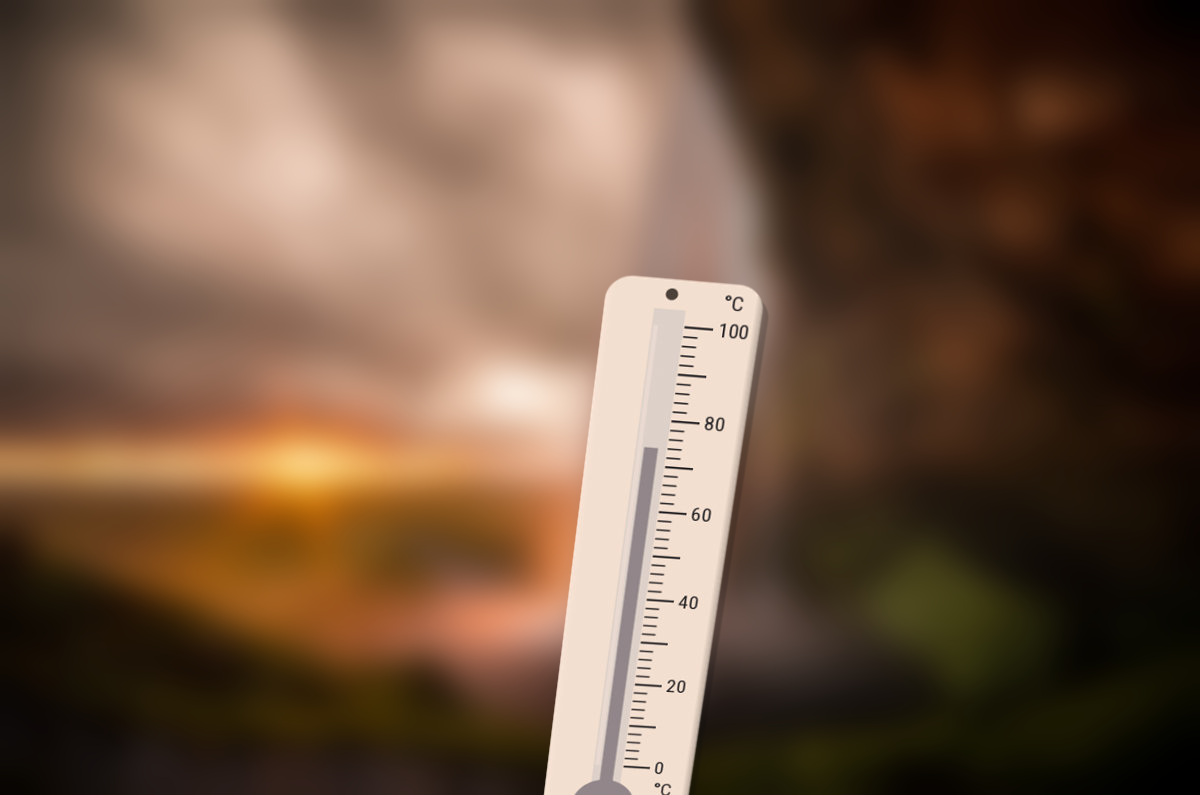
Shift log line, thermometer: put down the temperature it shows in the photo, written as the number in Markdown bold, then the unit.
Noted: **74** °C
